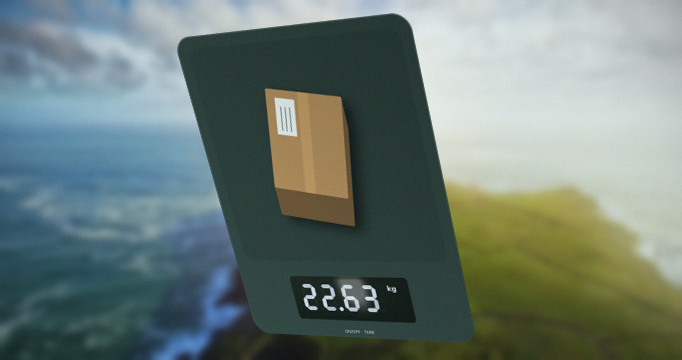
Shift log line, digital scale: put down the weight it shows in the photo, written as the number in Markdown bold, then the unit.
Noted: **22.63** kg
